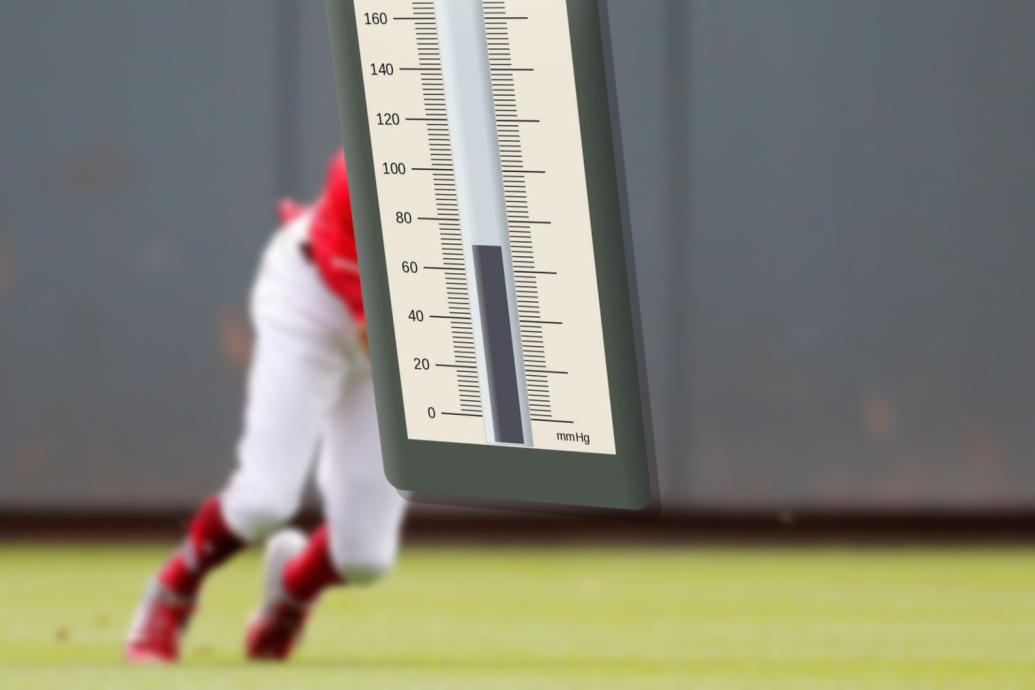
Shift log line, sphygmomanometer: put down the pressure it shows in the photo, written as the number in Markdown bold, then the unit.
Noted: **70** mmHg
